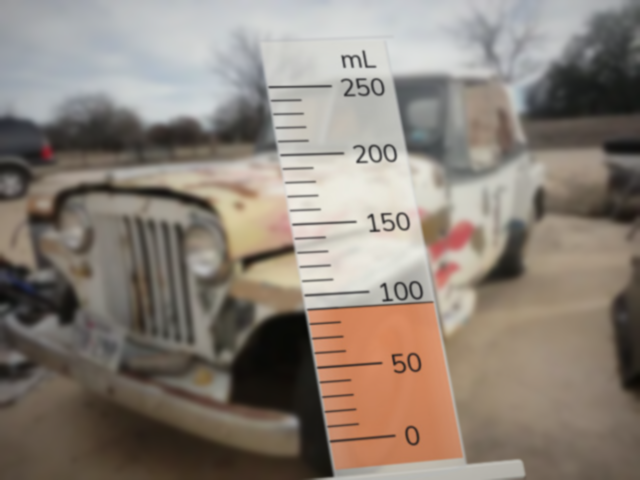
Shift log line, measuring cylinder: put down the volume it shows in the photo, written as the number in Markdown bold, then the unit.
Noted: **90** mL
